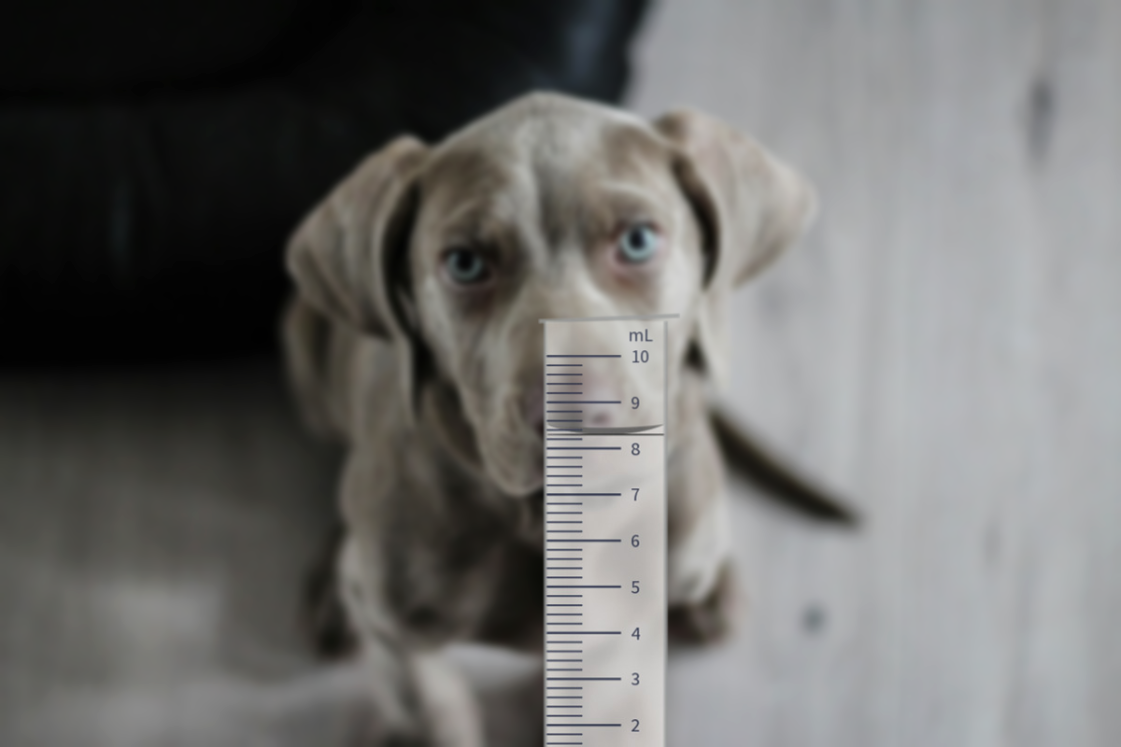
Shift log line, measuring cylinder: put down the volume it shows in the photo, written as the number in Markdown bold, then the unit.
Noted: **8.3** mL
